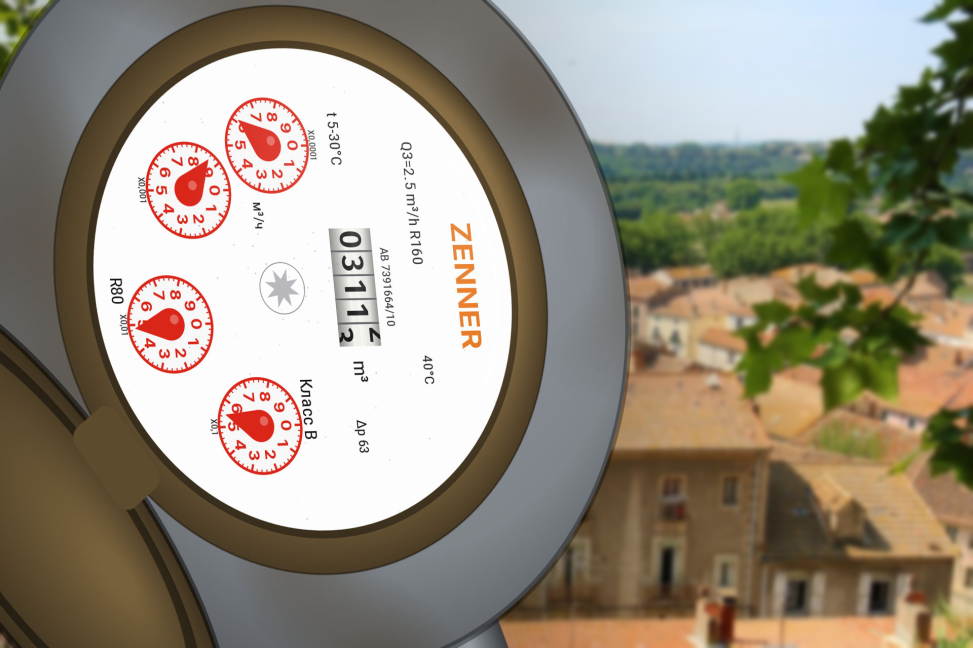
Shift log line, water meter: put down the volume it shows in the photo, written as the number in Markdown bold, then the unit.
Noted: **3112.5486** m³
